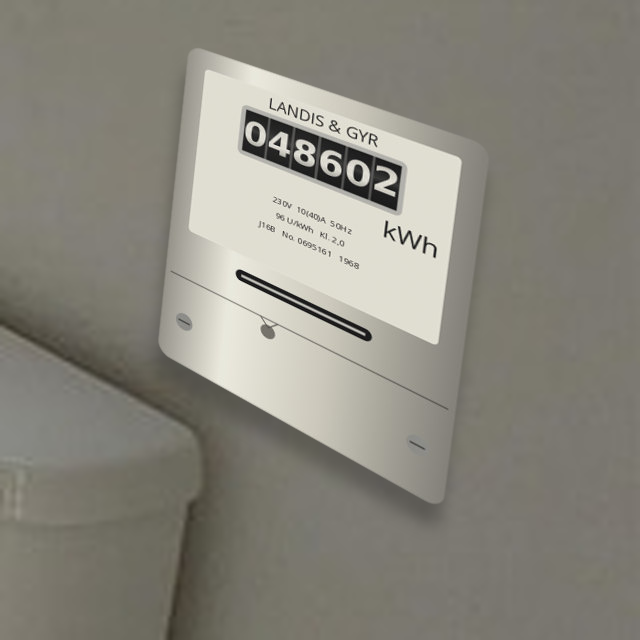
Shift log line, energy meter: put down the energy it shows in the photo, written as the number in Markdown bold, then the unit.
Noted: **48602** kWh
